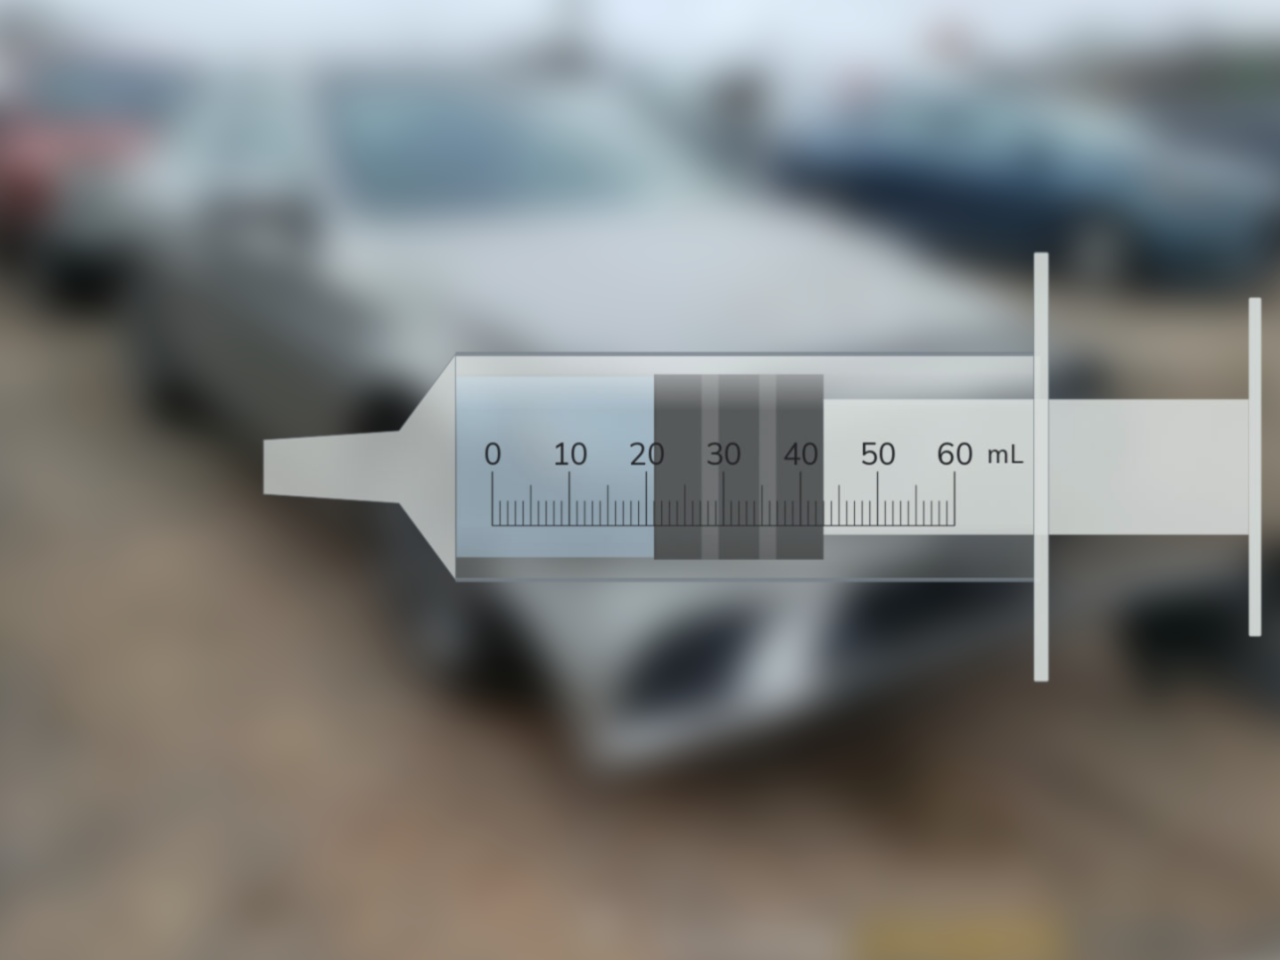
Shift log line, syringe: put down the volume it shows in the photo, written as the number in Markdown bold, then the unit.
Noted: **21** mL
